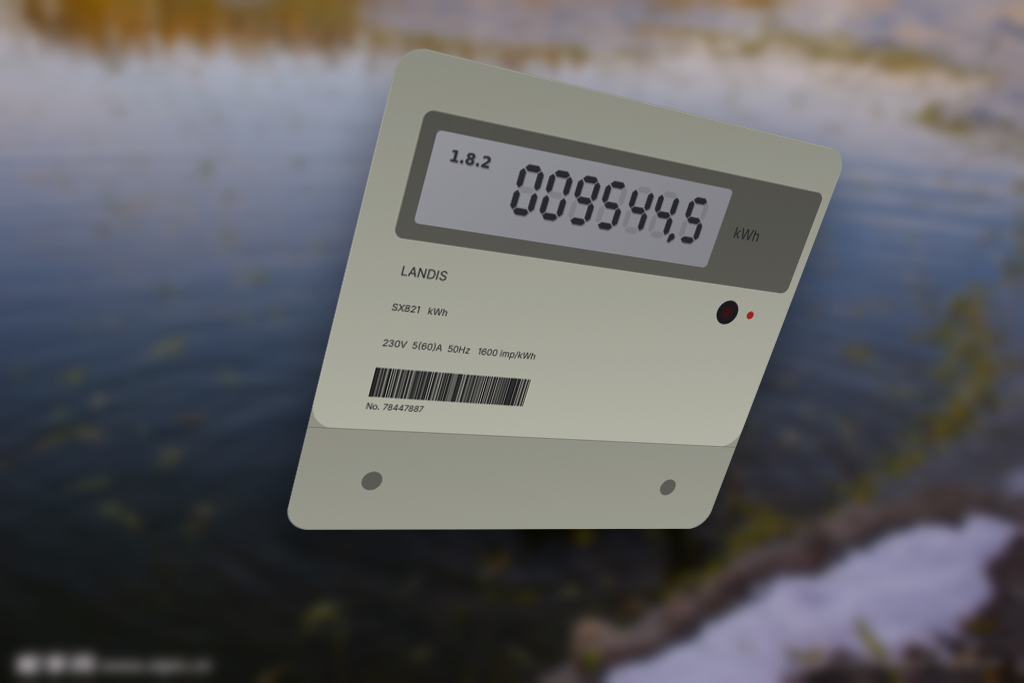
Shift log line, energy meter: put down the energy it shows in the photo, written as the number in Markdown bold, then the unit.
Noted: **9544.5** kWh
